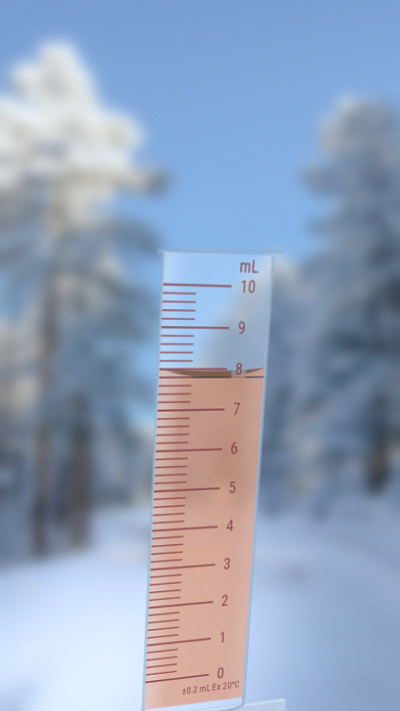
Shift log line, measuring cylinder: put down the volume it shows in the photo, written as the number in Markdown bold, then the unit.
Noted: **7.8** mL
